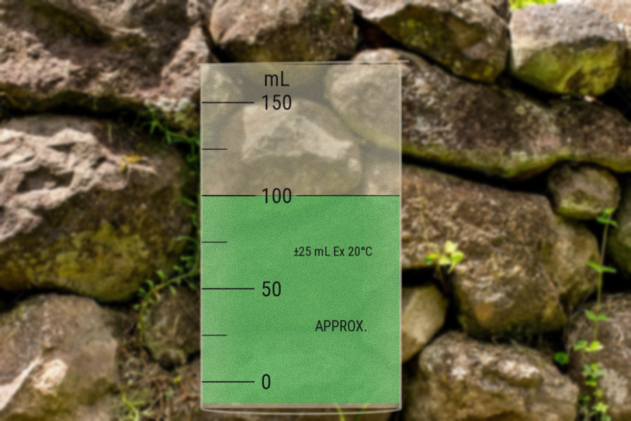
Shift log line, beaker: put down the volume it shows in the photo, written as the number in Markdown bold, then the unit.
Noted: **100** mL
